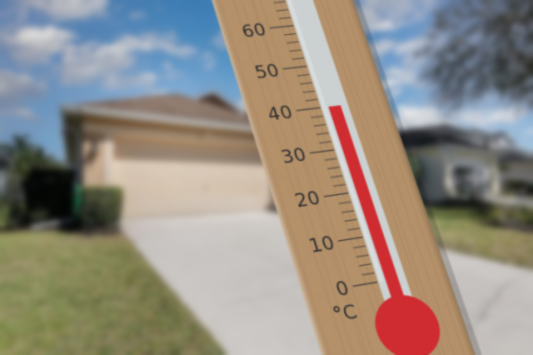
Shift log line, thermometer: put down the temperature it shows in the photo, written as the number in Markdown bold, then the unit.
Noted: **40** °C
